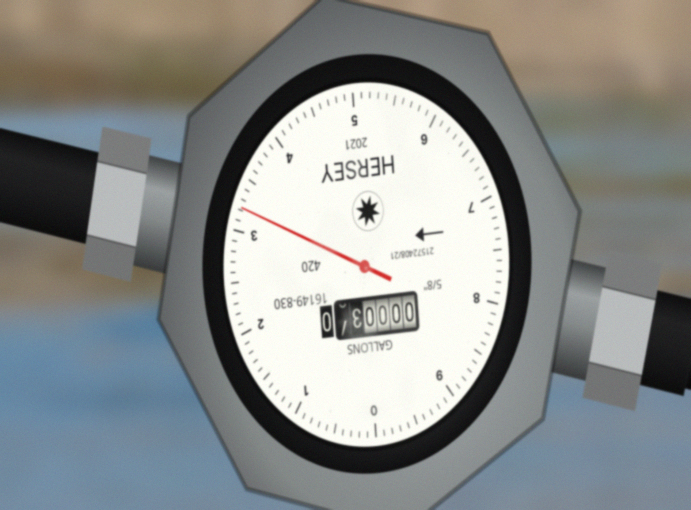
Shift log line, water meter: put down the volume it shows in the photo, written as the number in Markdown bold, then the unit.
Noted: **373.2** gal
